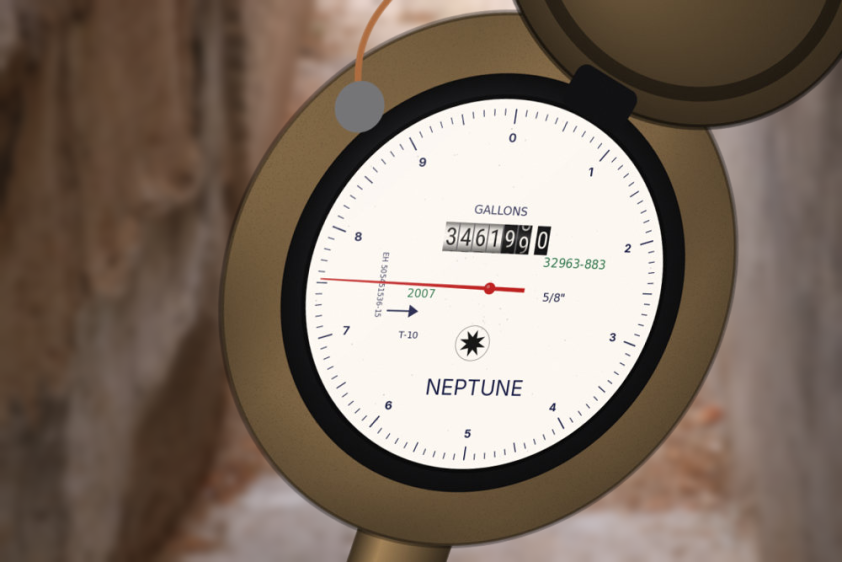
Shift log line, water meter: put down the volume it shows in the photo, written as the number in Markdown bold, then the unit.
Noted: **3461987.5** gal
